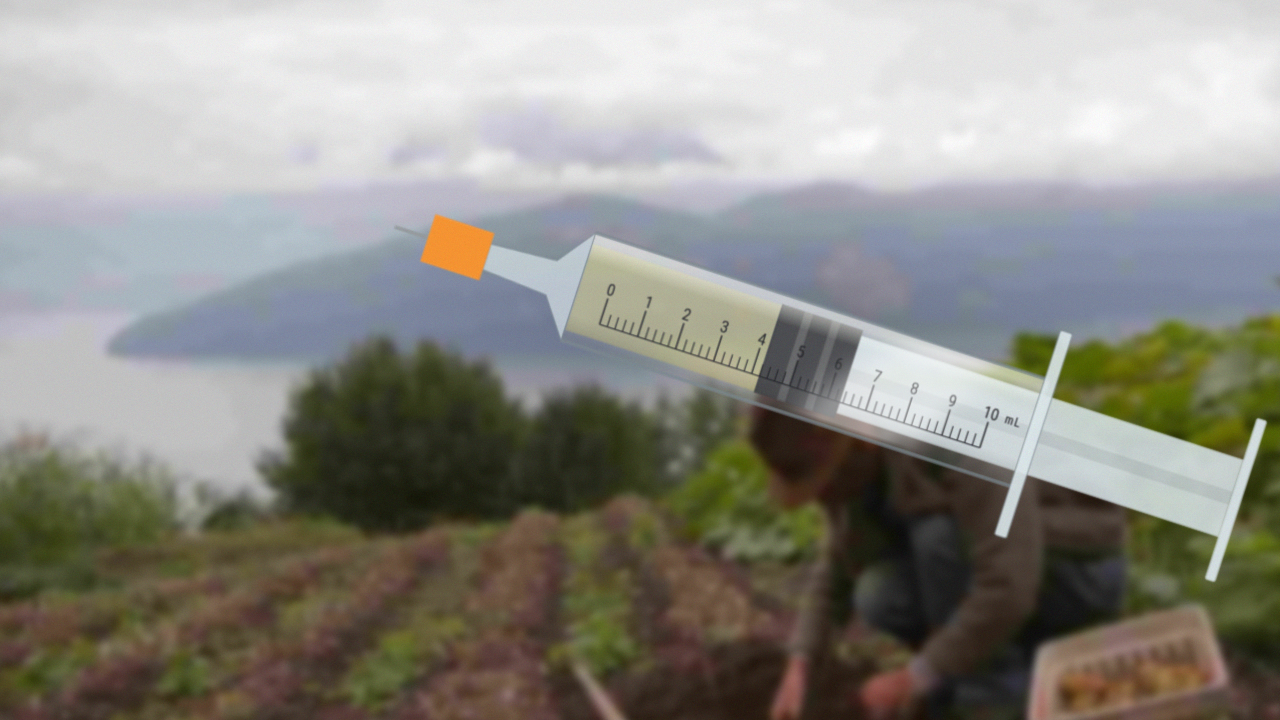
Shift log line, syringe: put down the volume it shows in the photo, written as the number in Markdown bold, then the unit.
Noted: **4.2** mL
